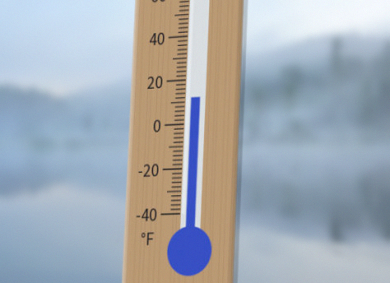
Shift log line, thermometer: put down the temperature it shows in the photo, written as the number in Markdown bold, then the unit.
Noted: **12** °F
